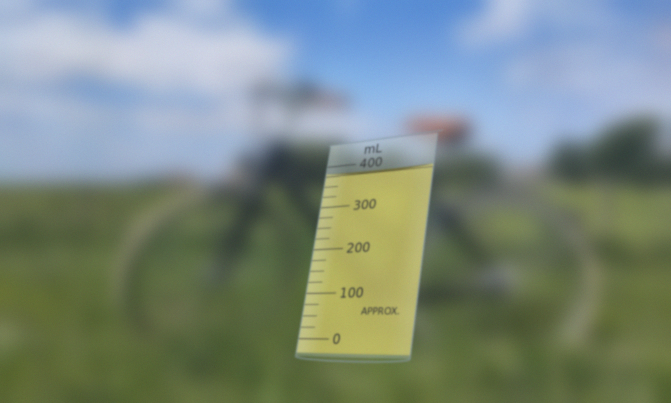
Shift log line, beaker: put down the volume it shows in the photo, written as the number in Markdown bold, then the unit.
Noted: **375** mL
